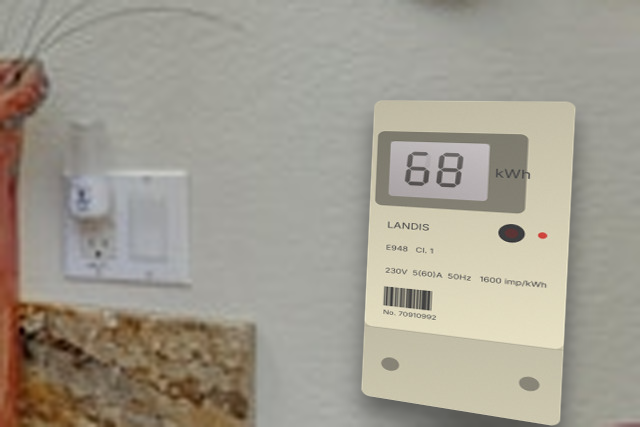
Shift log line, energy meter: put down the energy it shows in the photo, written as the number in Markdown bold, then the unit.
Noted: **68** kWh
